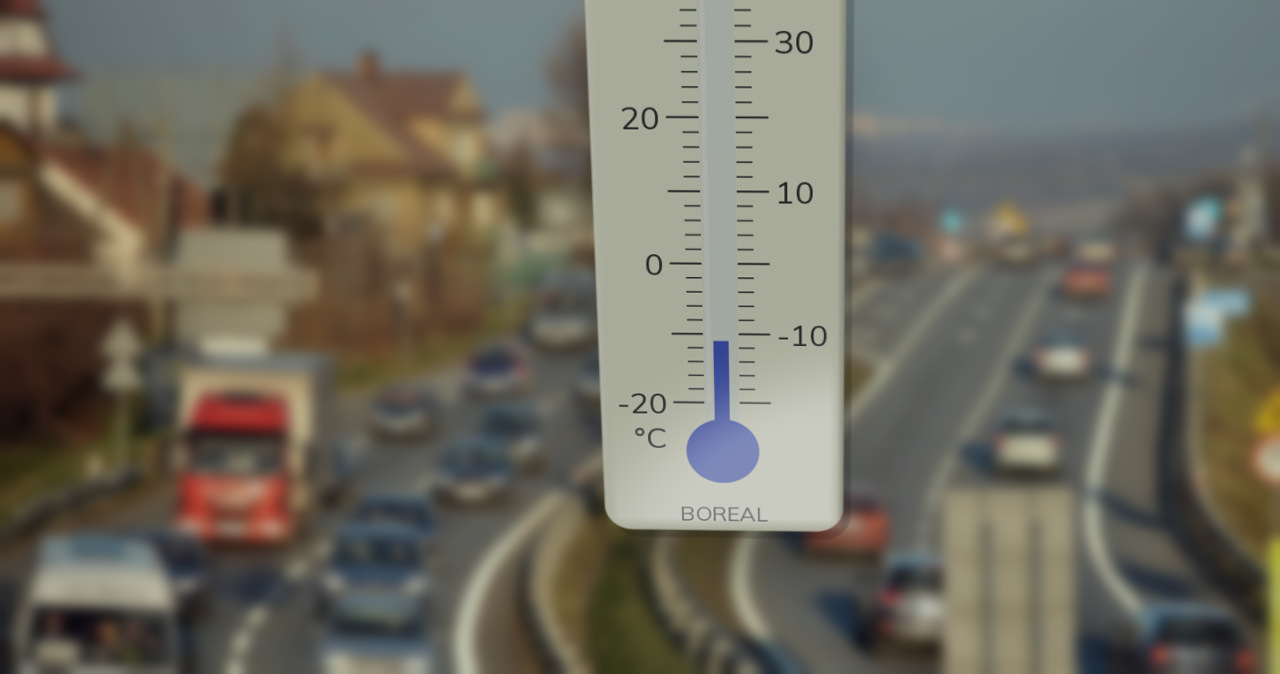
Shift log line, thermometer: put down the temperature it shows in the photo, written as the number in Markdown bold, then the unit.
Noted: **-11** °C
